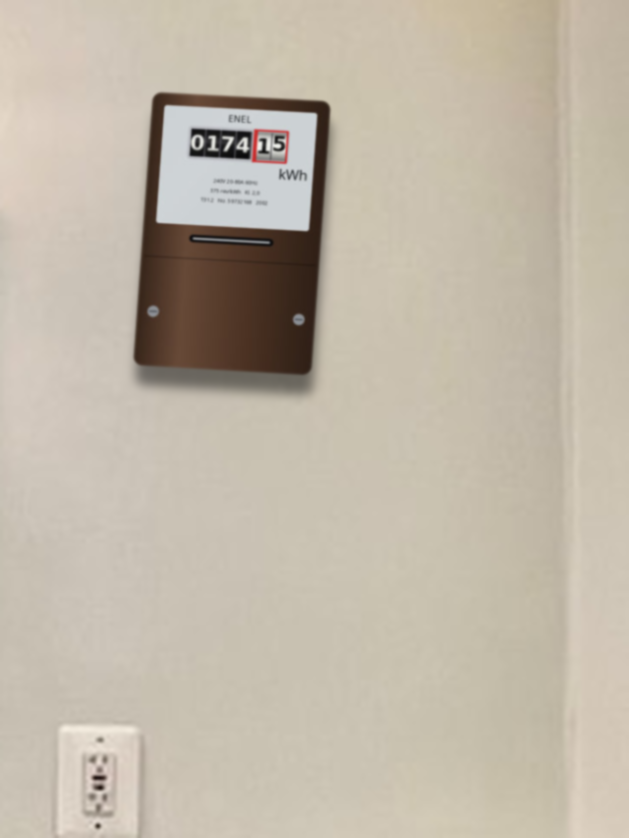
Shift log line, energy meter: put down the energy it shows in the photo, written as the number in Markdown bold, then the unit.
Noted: **174.15** kWh
